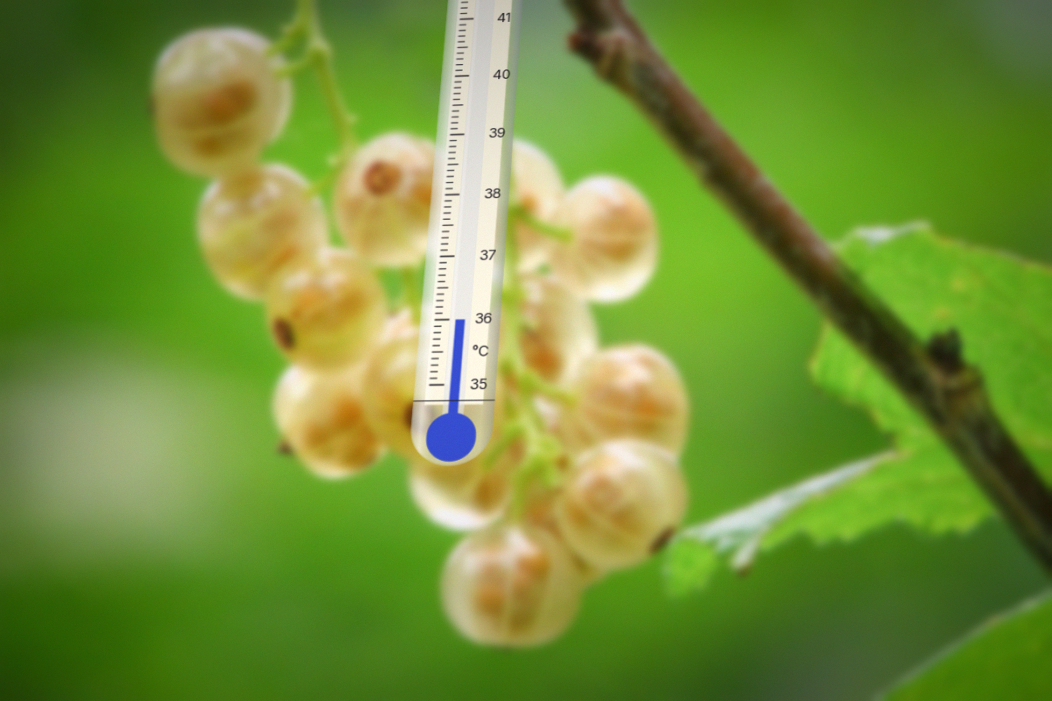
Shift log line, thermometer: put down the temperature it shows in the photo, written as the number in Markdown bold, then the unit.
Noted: **36** °C
